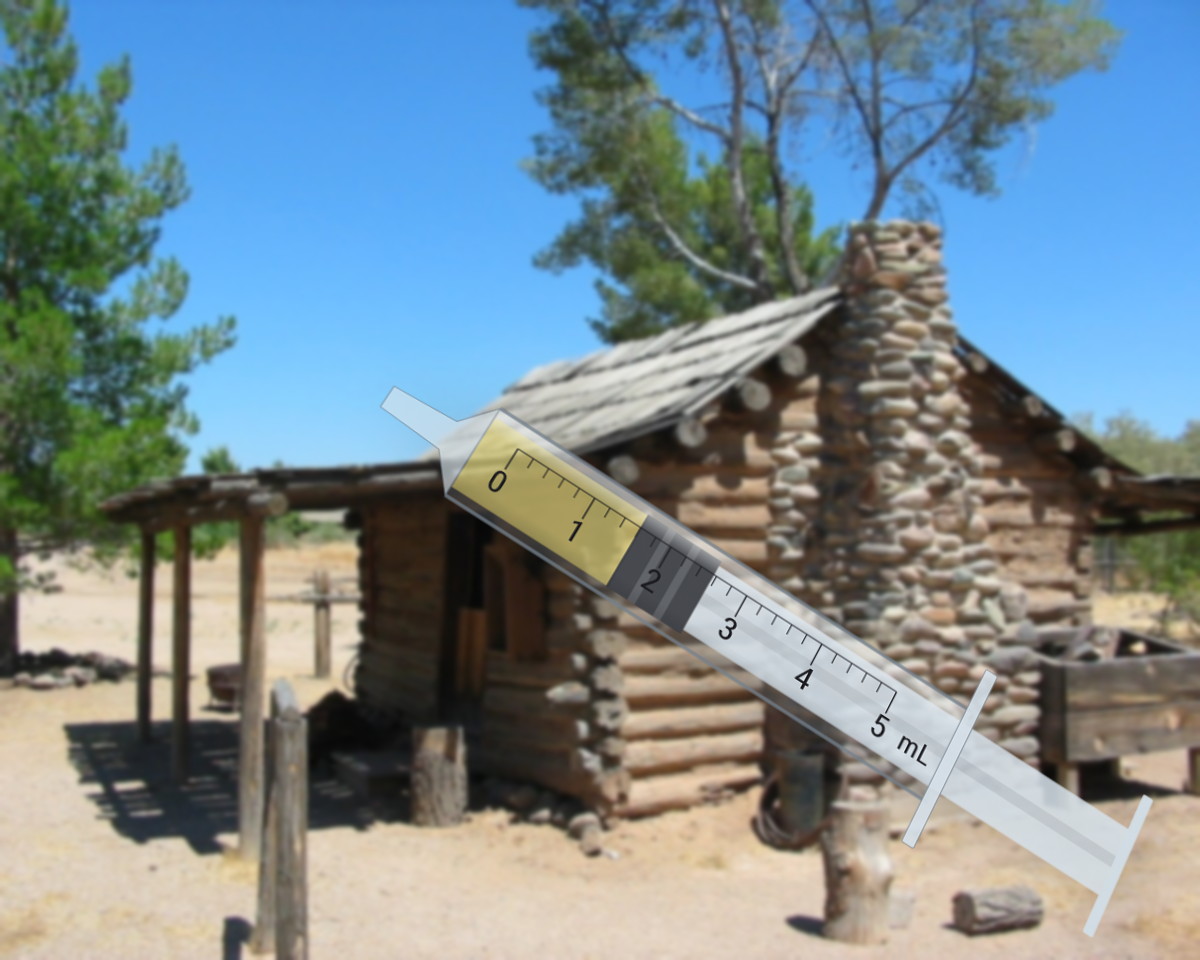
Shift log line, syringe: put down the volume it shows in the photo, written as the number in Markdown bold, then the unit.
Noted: **1.6** mL
